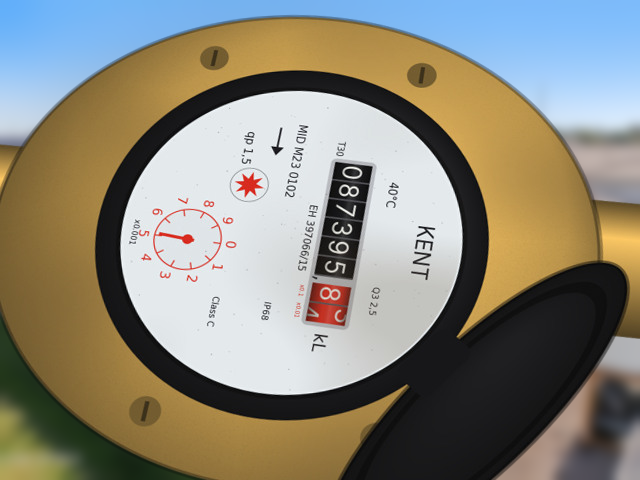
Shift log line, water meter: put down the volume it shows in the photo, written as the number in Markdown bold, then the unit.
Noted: **87395.835** kL
